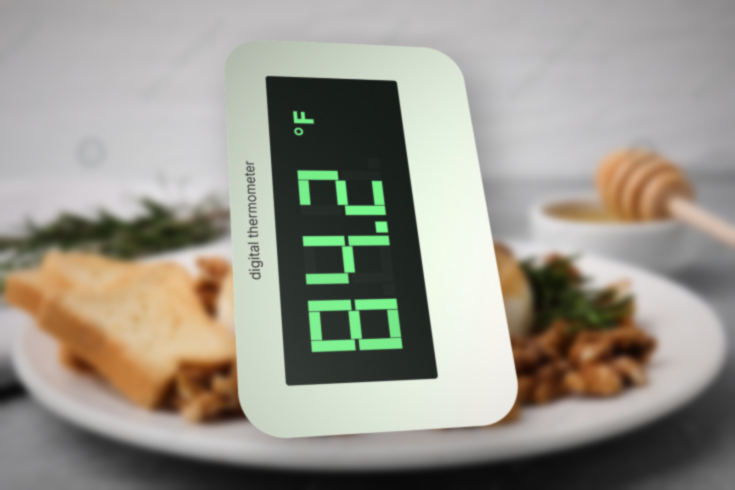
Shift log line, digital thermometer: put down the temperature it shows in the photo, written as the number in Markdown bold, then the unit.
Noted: **84.2** °F
